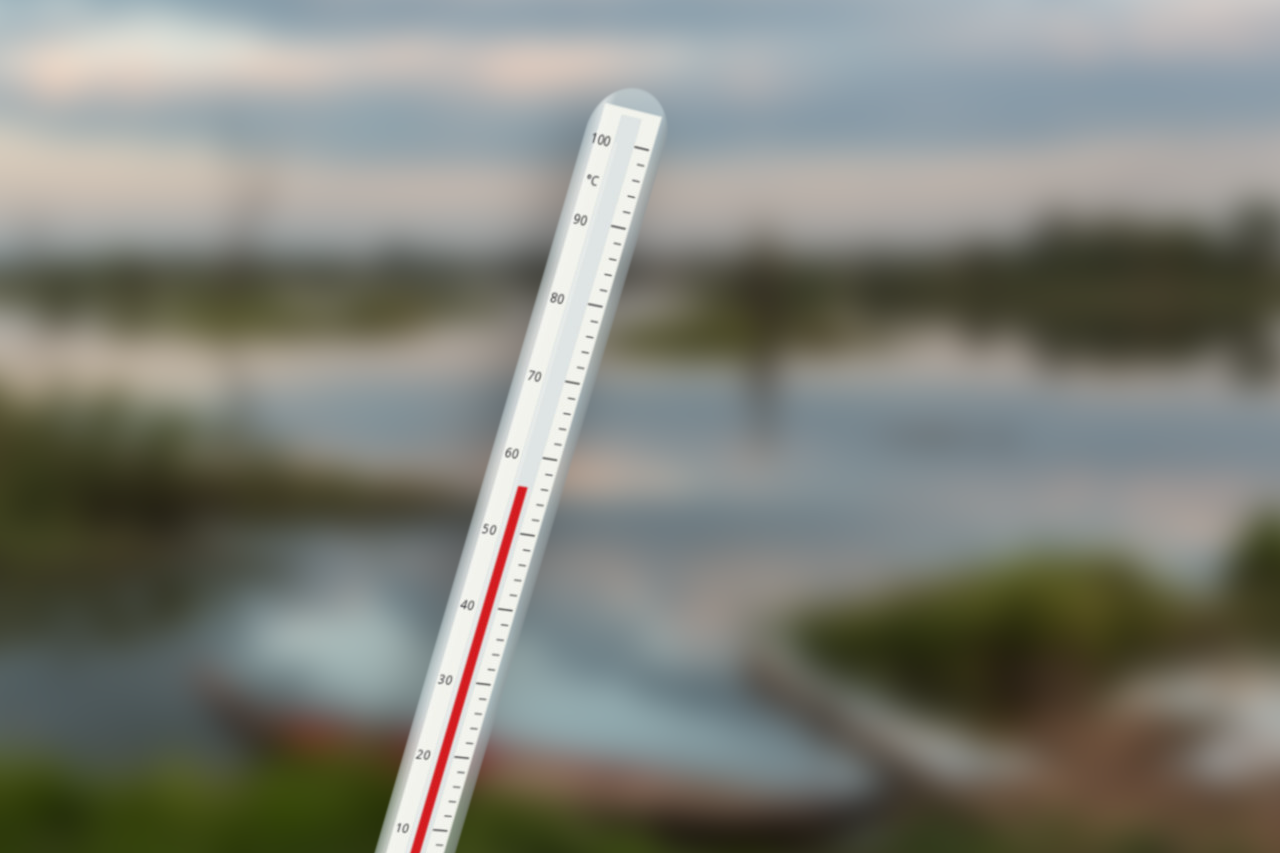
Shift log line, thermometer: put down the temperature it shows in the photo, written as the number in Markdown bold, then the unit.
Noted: **56** °C
